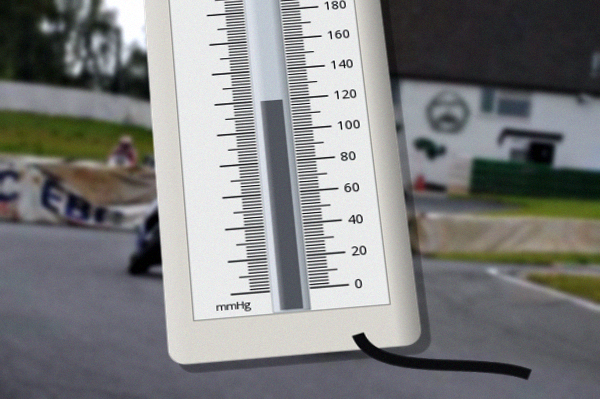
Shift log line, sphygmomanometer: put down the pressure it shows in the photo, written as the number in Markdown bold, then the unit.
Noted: **120** mmHg
